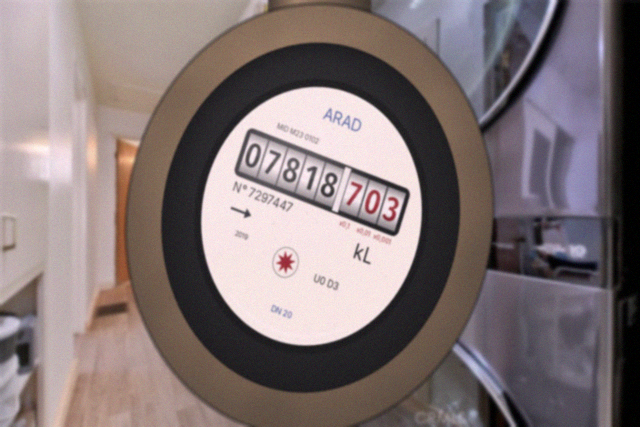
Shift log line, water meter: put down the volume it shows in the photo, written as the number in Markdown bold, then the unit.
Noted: **7818.703** kL
